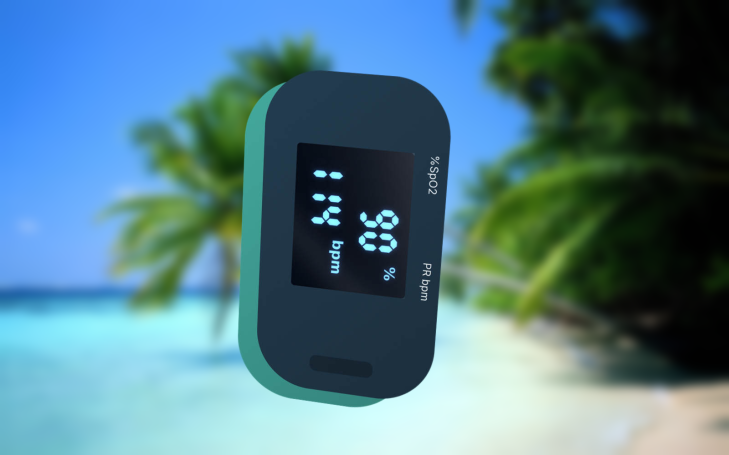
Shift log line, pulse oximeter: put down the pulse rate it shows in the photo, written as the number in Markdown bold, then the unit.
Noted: **114** bpm
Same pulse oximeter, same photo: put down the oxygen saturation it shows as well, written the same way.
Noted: **90** %
